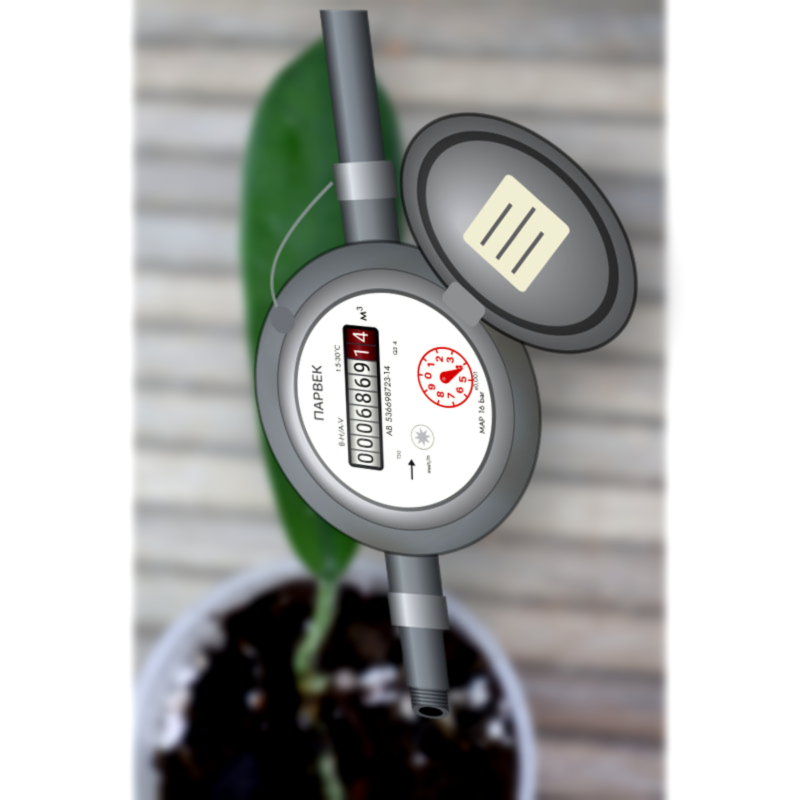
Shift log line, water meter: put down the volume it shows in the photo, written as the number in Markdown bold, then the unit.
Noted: **6869.144** m³
